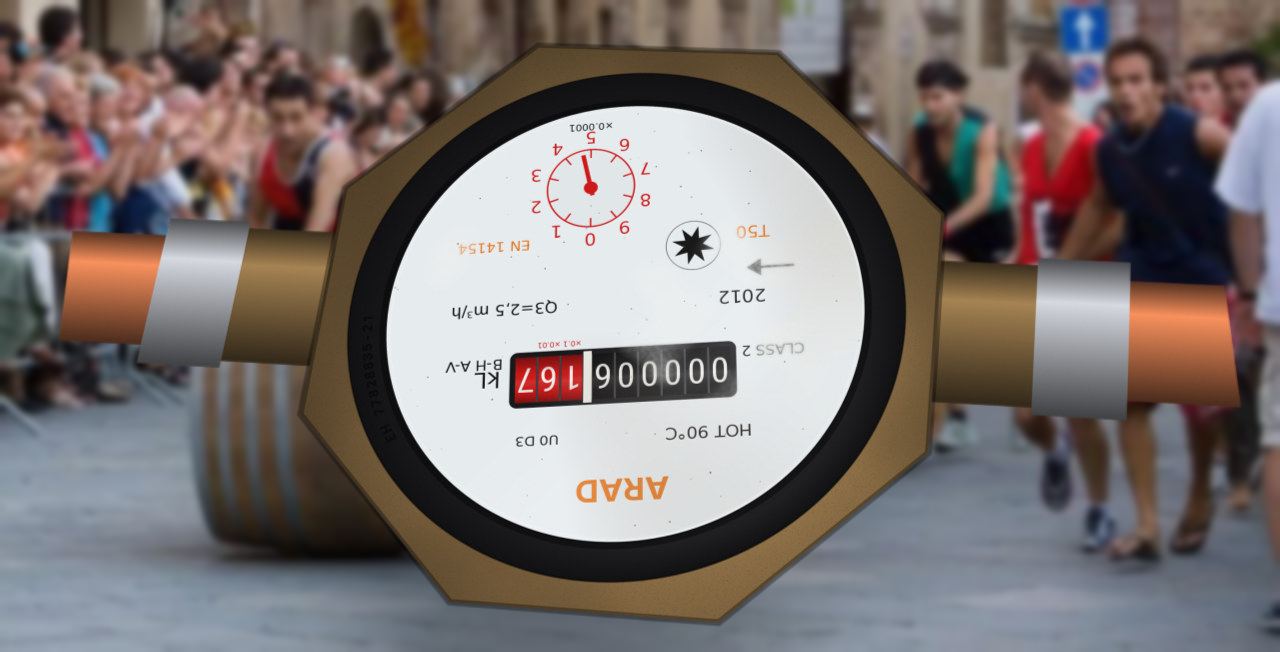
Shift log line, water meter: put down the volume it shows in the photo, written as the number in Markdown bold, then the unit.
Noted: **6.1674** kL
